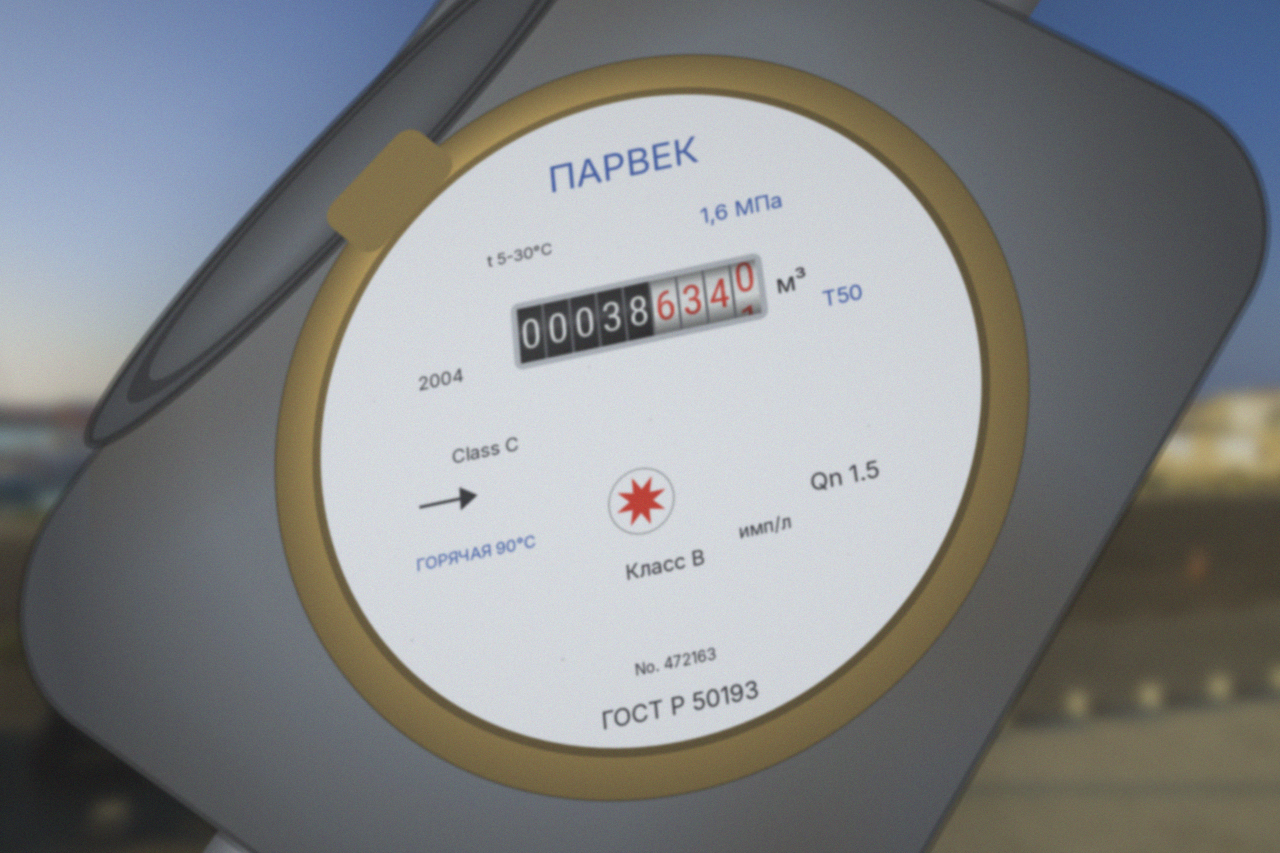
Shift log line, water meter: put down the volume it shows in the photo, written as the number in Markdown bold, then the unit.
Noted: **38.6340** m³
